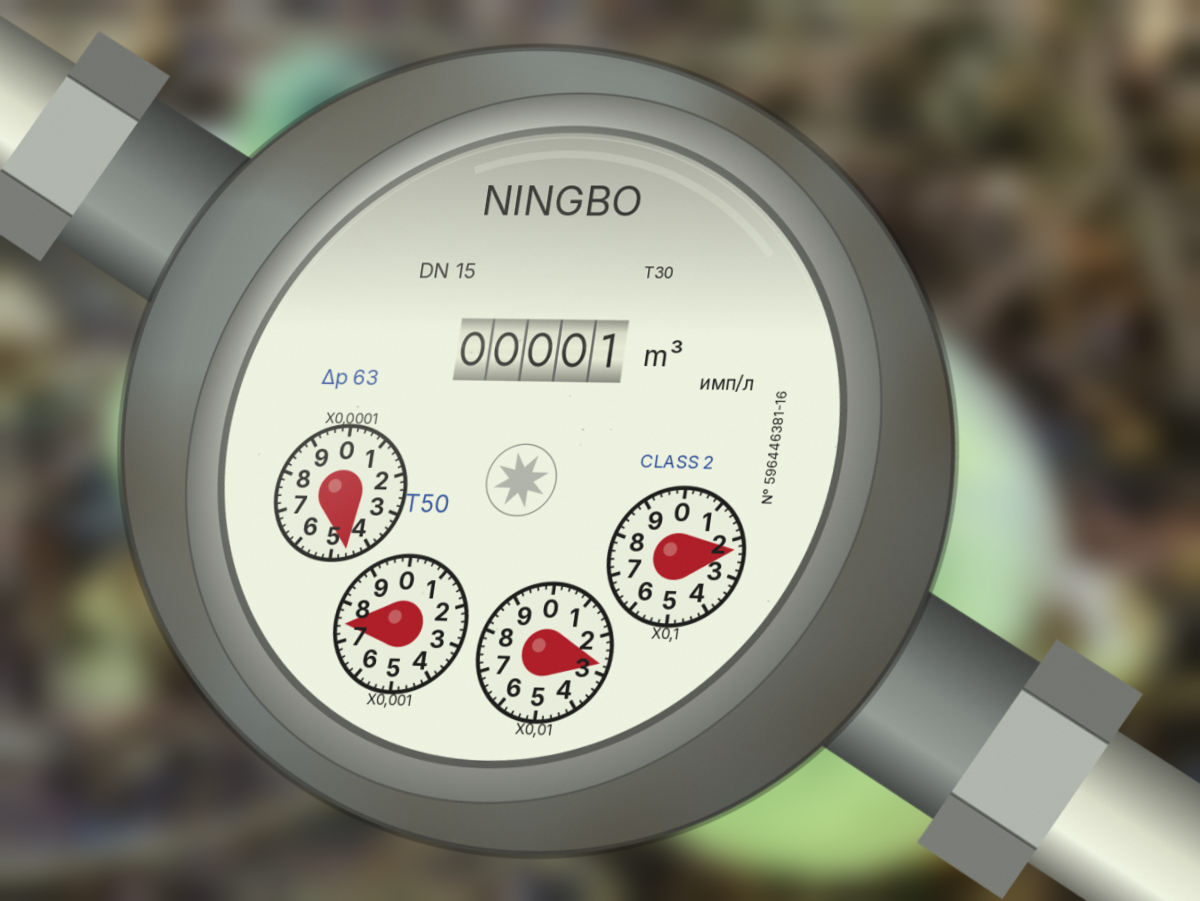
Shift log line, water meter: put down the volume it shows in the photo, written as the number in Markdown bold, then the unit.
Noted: **1.2274** m³
